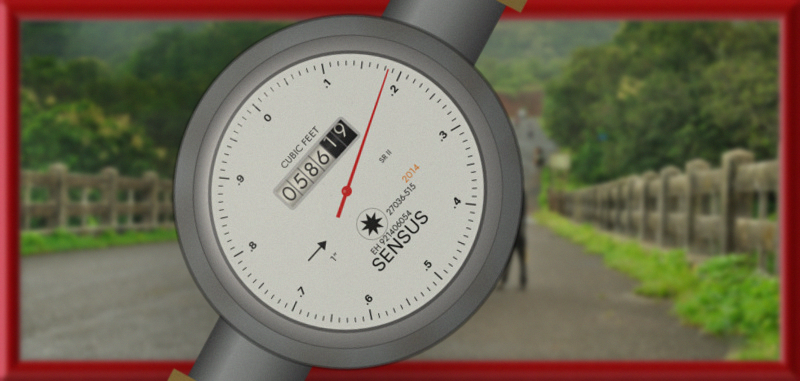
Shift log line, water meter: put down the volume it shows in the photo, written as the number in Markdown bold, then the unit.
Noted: **58619.18** ft³
